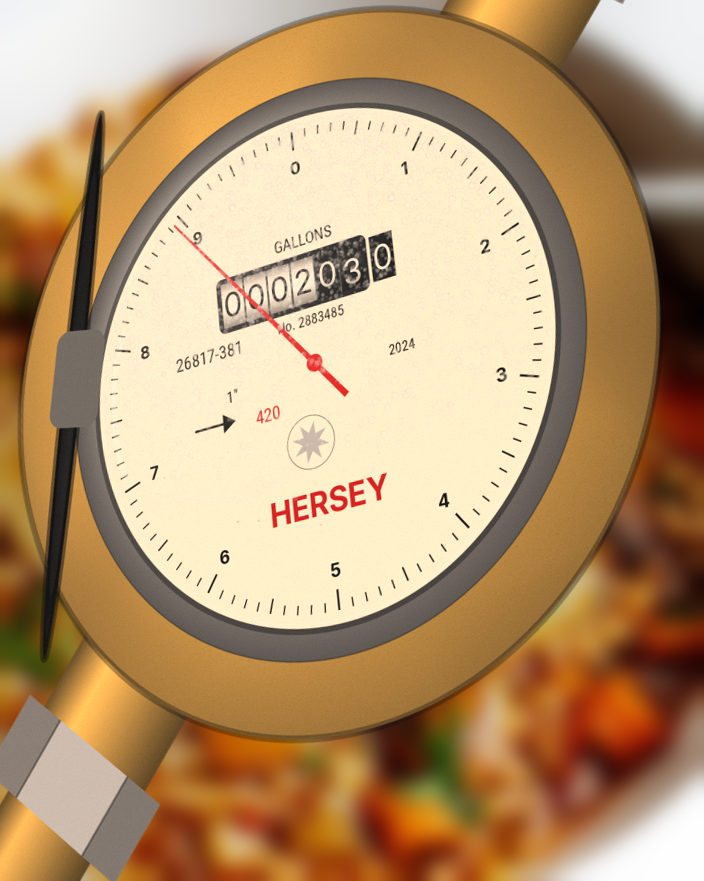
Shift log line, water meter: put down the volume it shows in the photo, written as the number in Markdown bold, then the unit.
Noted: **2028.9** gal
